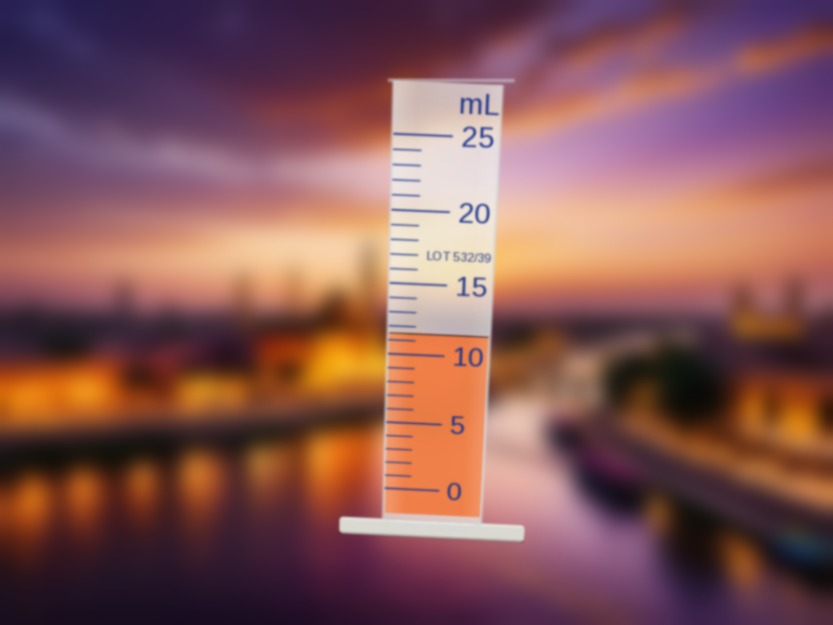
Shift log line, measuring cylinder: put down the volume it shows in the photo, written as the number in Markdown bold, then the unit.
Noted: **11.5** mL
